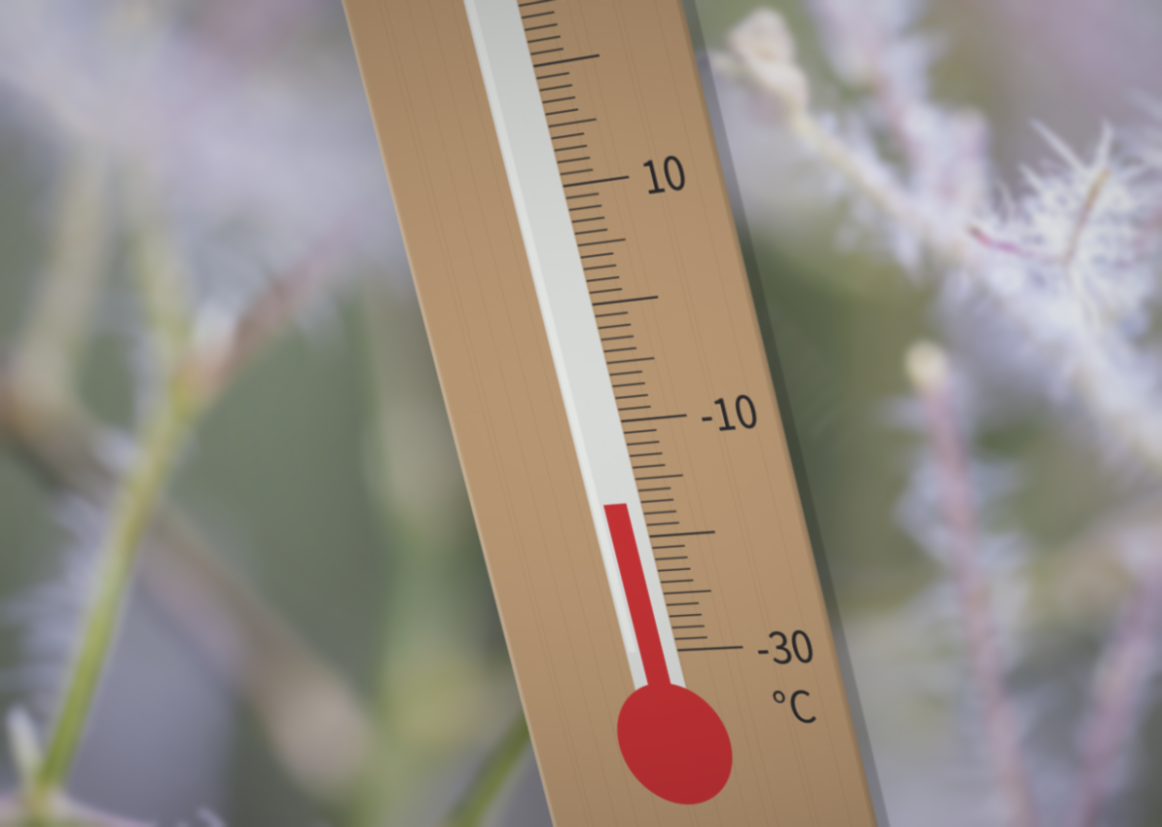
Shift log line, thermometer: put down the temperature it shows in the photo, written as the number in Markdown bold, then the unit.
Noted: **-17** °C
